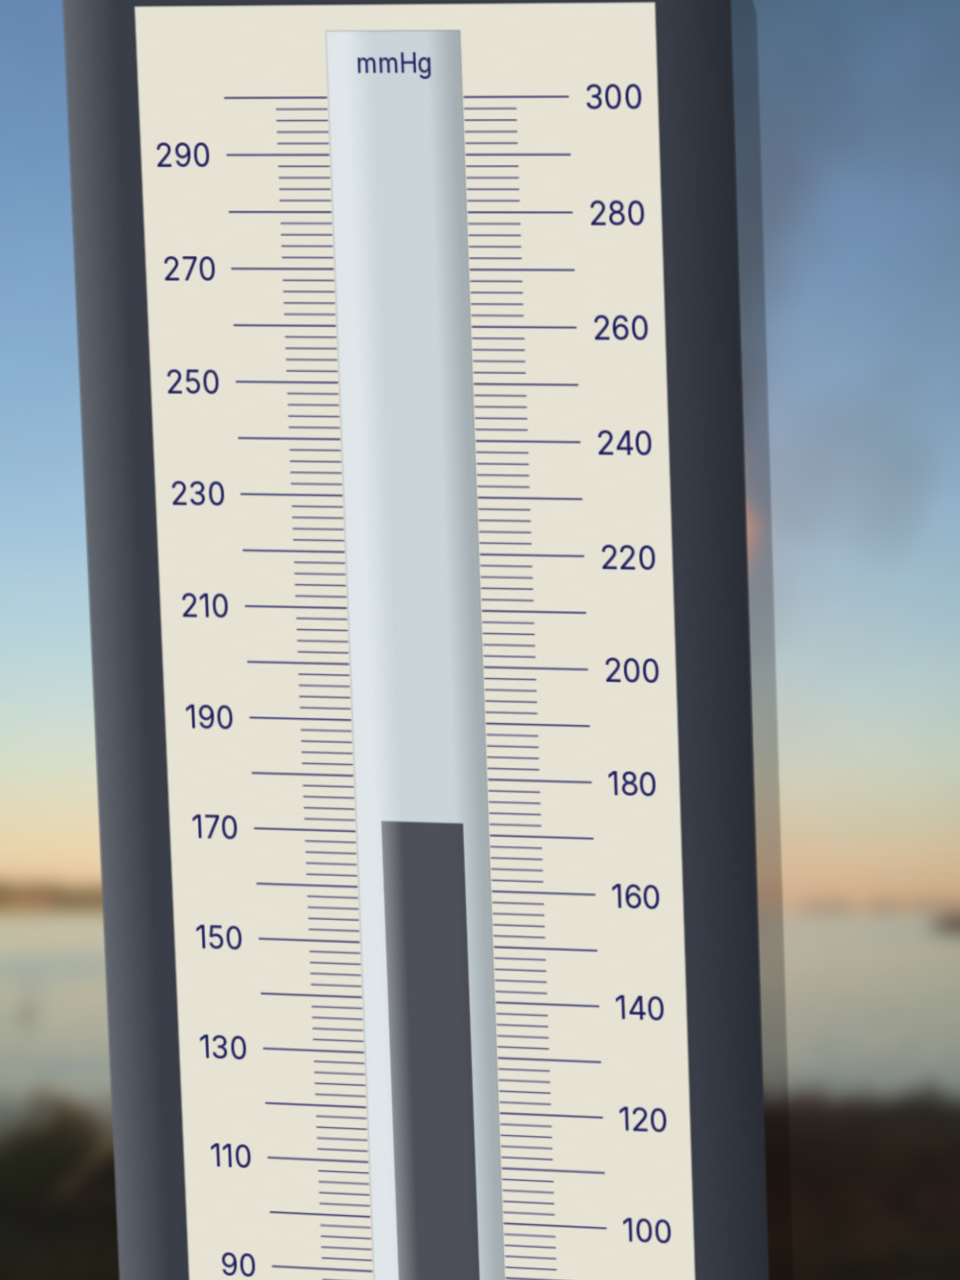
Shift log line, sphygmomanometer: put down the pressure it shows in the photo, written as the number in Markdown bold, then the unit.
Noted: **172** mmHg
